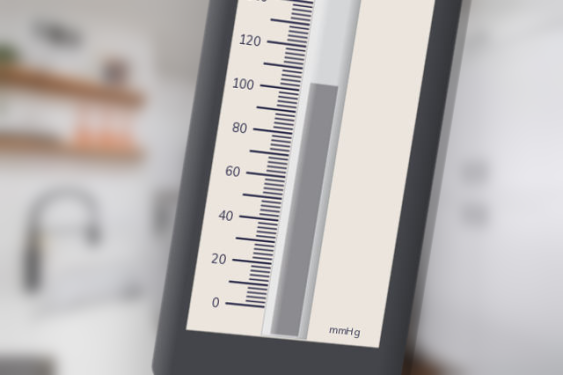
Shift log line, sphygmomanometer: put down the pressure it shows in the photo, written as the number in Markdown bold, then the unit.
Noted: **104** mmHg
